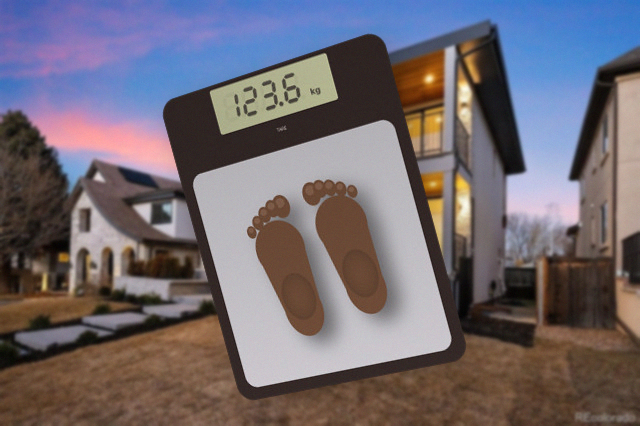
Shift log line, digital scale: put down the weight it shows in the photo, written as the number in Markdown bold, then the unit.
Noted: **123.6** kg
